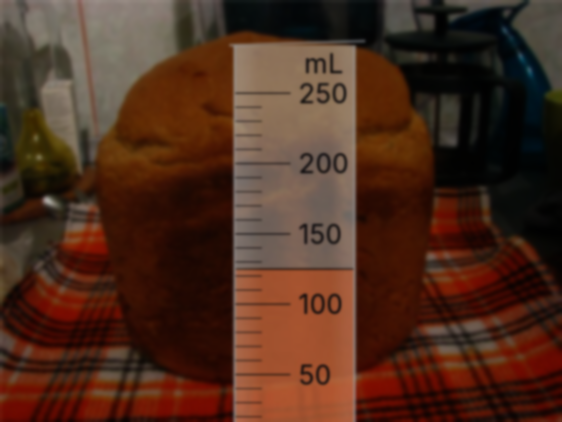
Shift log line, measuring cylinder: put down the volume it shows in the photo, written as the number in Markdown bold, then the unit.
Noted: **125** mL
